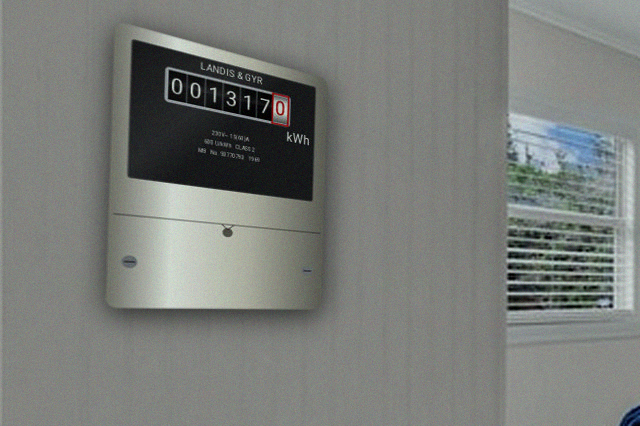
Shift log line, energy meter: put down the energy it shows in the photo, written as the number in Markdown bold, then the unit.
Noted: **1317.0** kWh
